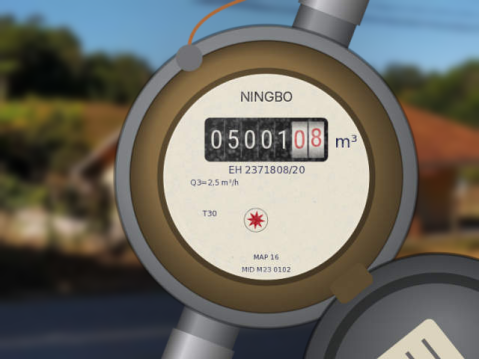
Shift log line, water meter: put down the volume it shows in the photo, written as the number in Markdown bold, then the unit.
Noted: **5001.08** m³
